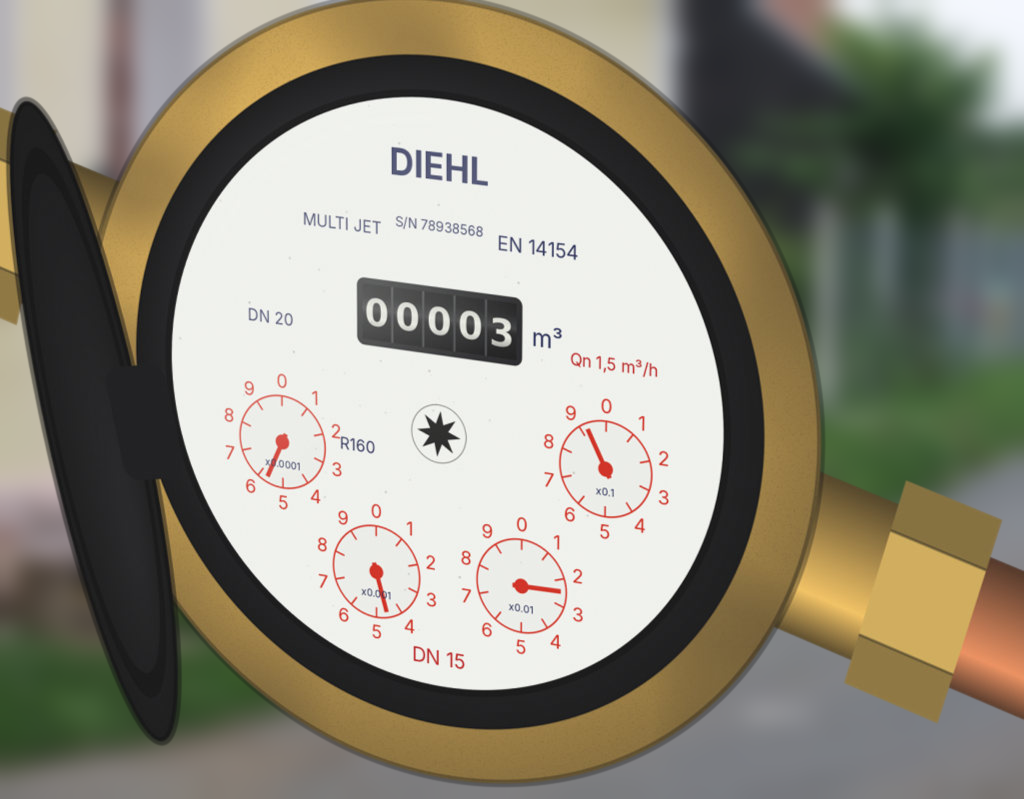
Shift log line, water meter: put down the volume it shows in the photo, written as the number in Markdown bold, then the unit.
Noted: **2.9245** m³
